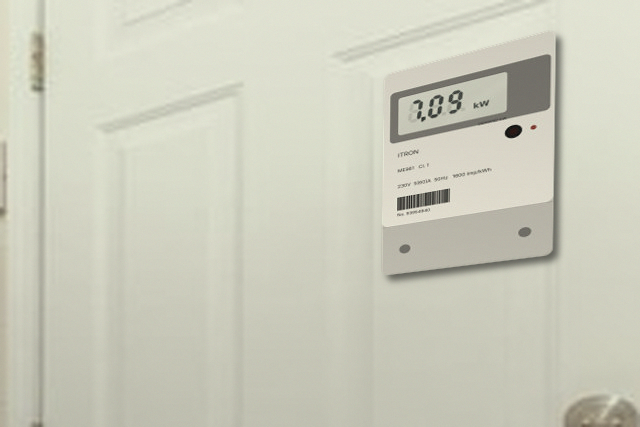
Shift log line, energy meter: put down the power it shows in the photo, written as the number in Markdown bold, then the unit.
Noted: **7.09** kW
